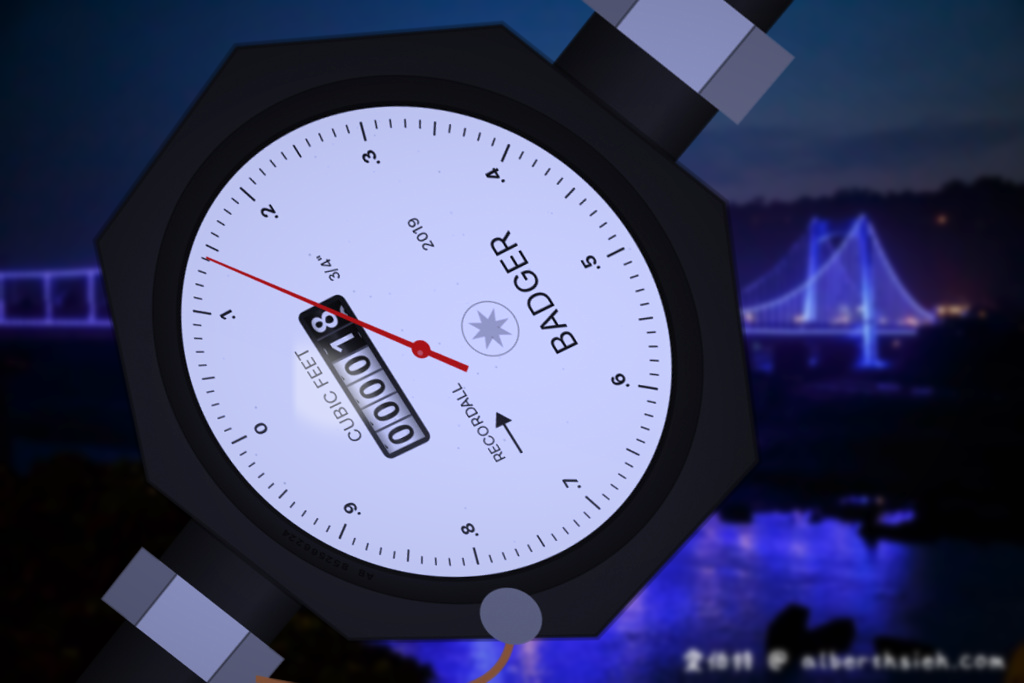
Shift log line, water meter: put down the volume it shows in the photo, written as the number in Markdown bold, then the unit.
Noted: **18.14** ft³
